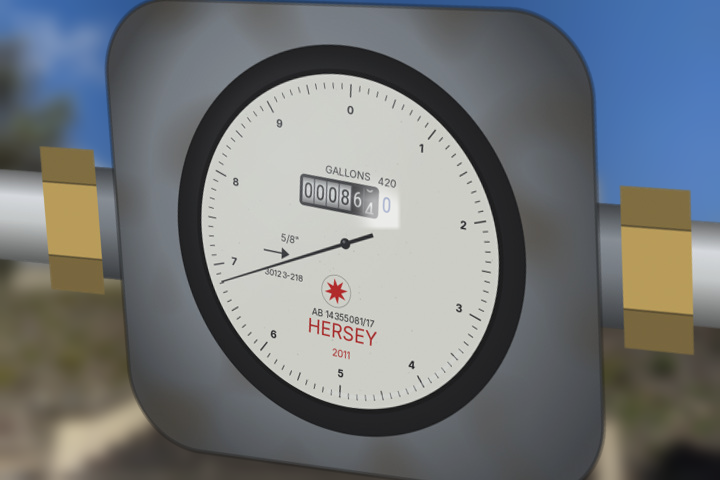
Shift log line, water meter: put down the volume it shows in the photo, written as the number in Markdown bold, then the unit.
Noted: **8636.8** gal
